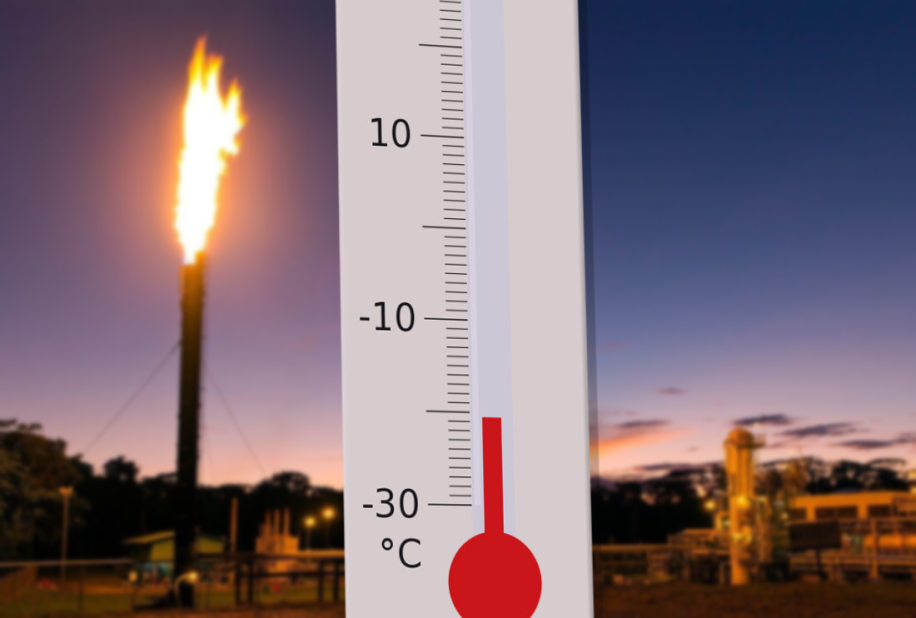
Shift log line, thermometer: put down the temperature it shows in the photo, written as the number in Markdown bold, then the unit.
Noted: **-20.5** °C
